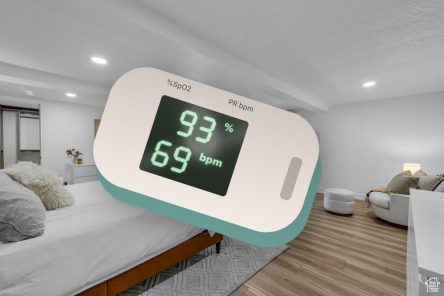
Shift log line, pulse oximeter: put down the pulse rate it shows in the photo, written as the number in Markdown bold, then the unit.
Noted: **69** bpm
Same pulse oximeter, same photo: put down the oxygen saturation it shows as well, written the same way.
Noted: **93** %
